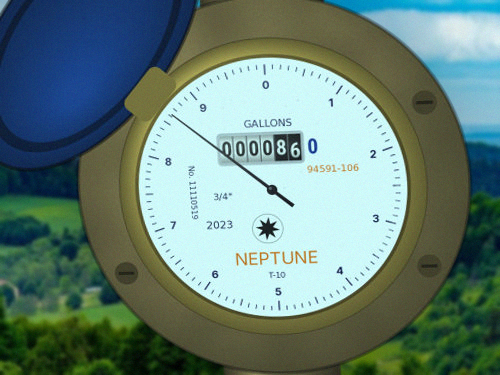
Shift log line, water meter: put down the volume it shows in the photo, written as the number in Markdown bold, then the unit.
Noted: **858.6** gal
